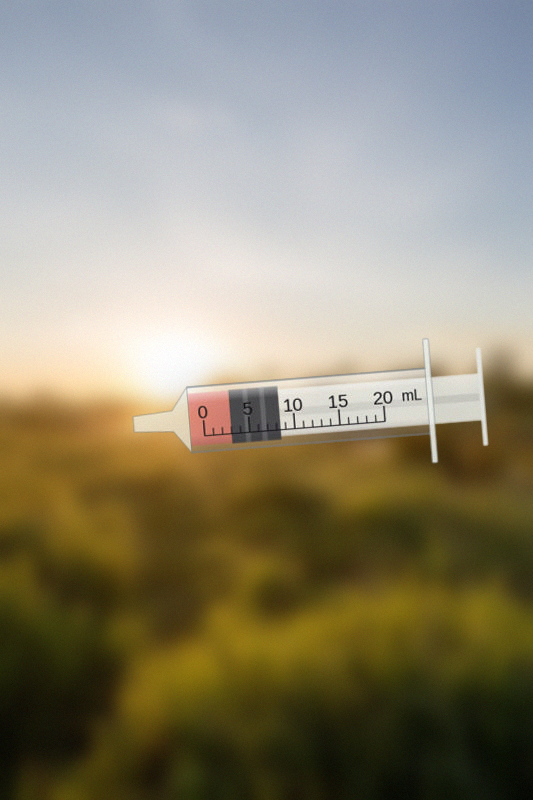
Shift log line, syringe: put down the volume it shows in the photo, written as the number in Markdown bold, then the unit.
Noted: **3** mL
